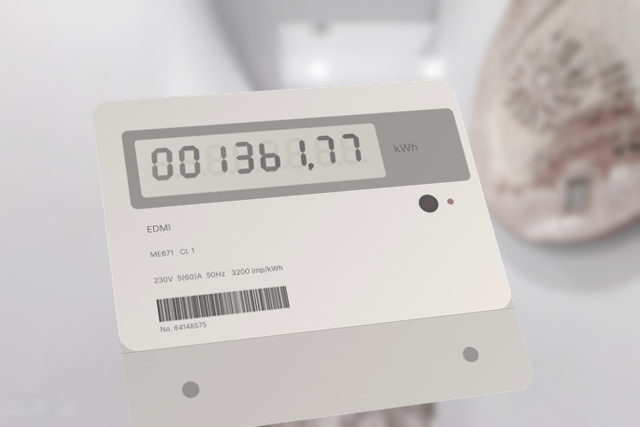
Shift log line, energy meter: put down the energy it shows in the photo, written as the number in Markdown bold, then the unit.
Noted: **1361.77** kWh
